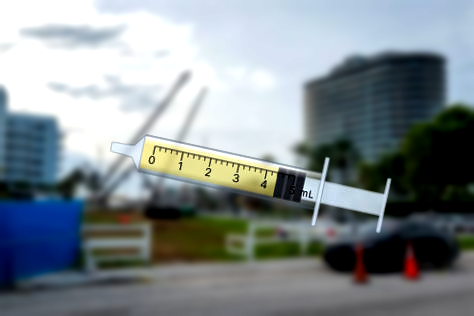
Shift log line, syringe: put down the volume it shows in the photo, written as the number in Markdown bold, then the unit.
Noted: **4.4** mL
